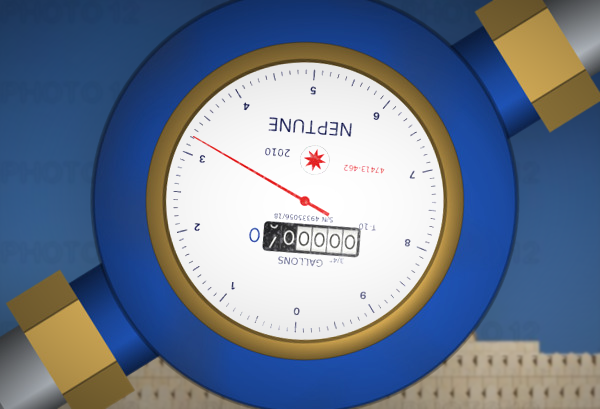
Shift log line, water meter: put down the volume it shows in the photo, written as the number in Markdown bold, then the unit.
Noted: **73.2** gal
